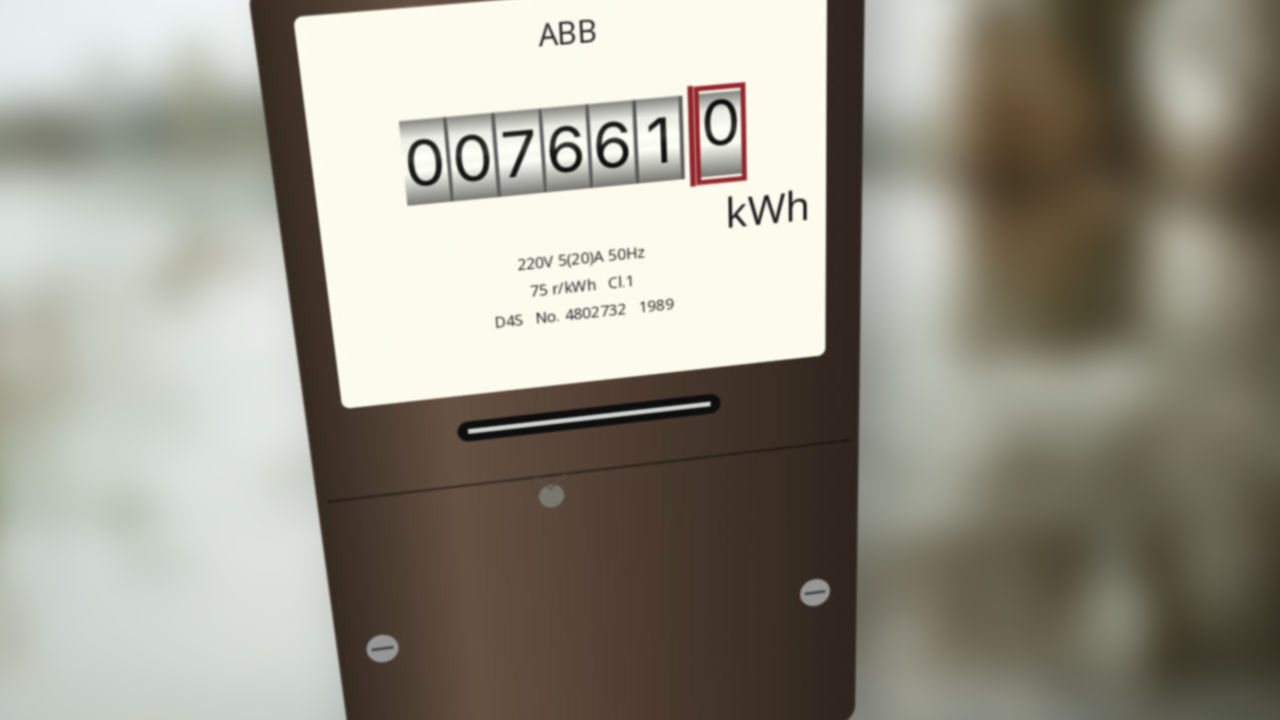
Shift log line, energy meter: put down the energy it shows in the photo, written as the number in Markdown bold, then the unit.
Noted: **7661.0** kWh
